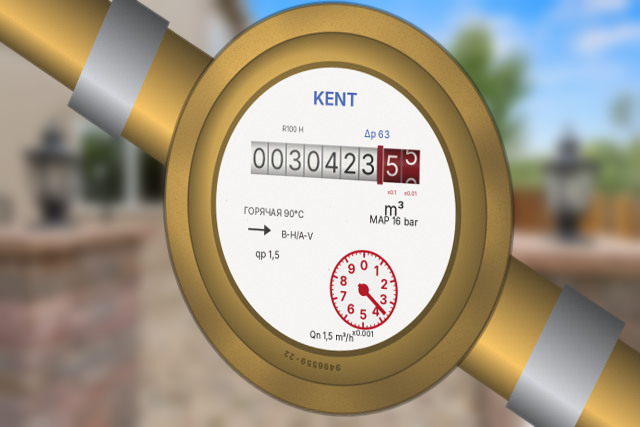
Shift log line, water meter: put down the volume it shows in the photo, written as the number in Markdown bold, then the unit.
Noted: **30423.553** m³
